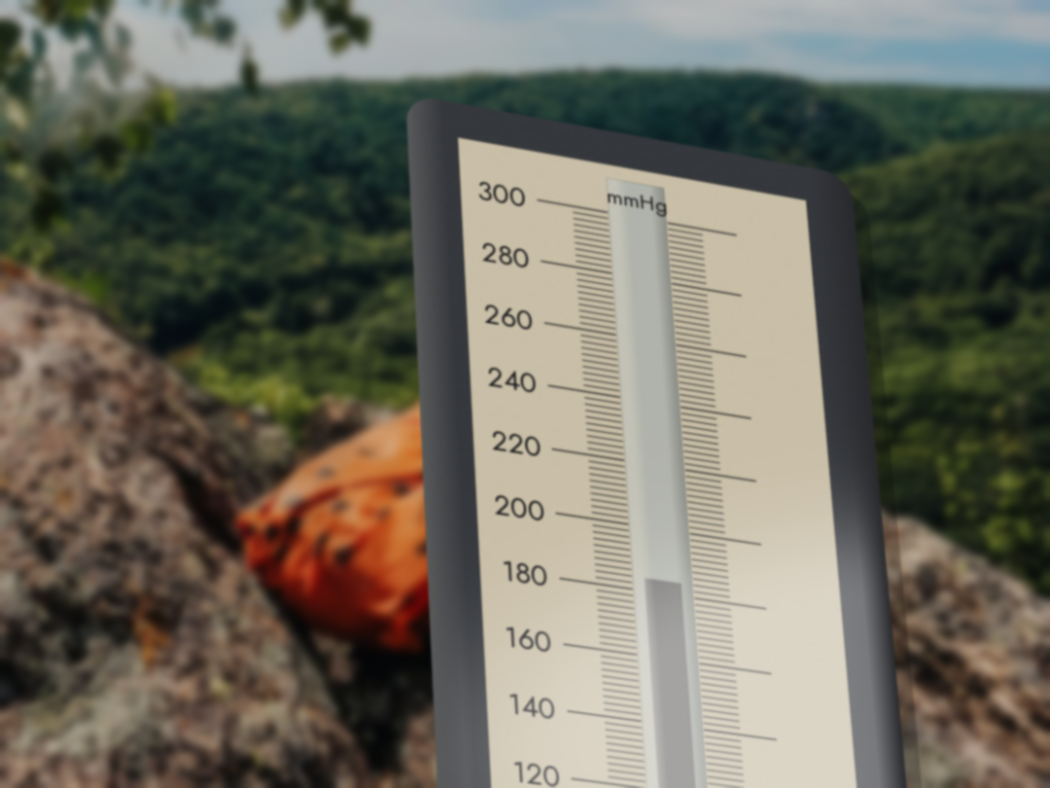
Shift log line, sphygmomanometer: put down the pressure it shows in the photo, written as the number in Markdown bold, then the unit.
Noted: **184** mmHg
